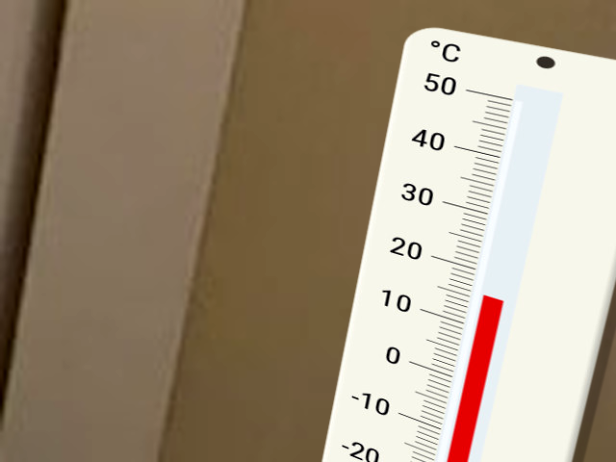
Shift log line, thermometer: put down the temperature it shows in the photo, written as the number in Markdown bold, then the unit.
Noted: **16** °C
